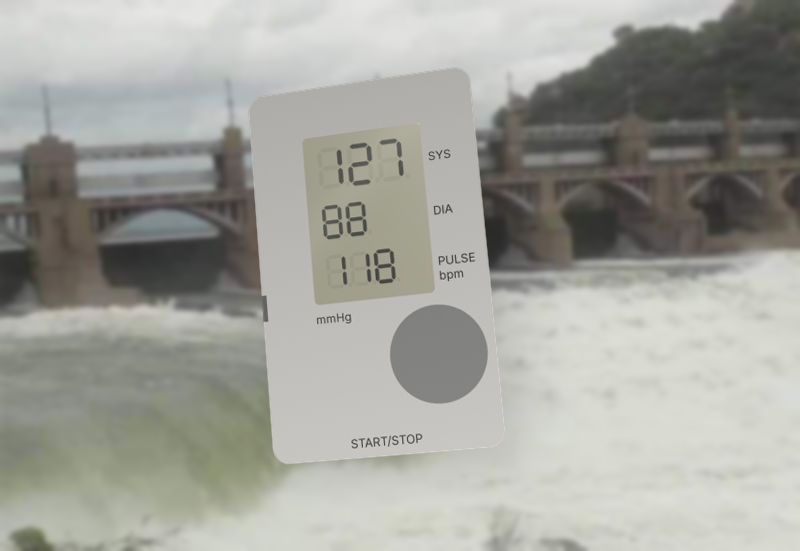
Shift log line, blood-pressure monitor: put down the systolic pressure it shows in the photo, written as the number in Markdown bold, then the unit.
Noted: **127** mmHg
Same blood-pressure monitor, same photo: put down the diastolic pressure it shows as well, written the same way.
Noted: **88** mmHg
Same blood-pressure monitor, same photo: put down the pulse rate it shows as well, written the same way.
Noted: **118** bpm
